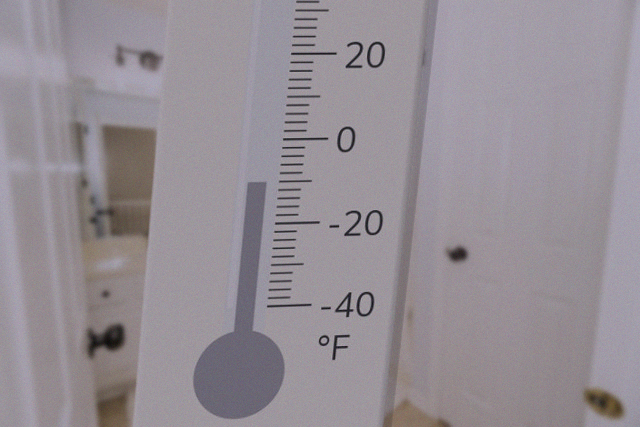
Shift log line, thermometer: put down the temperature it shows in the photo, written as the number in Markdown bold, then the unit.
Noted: **-10** °F
